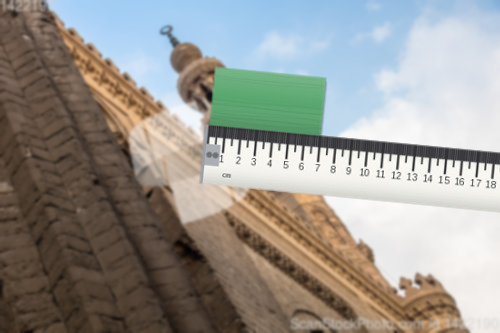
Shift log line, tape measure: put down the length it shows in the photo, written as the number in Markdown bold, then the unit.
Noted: **7** cm
